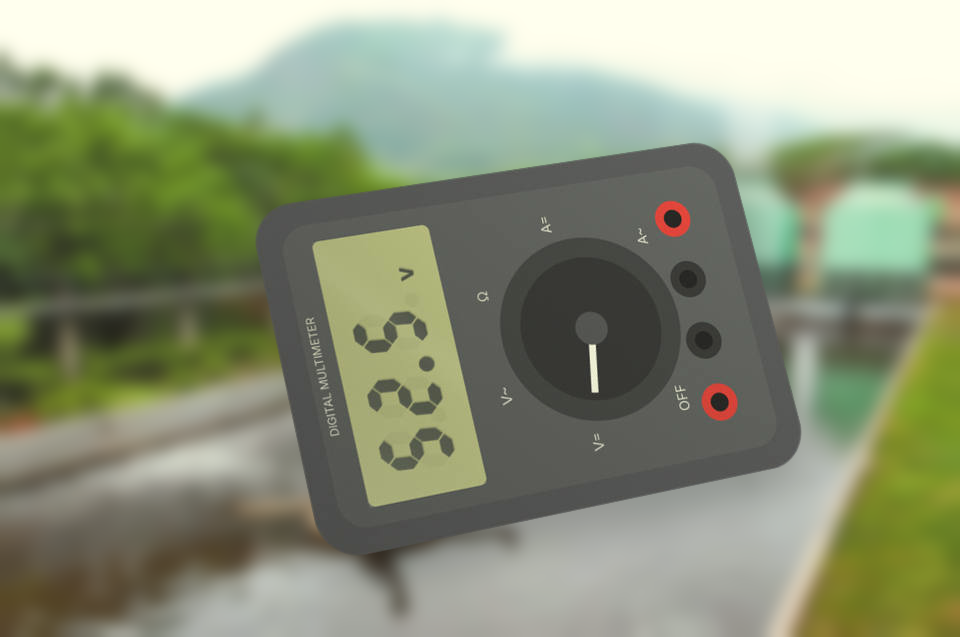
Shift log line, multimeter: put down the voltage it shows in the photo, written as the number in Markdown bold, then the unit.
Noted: **52.5** V
